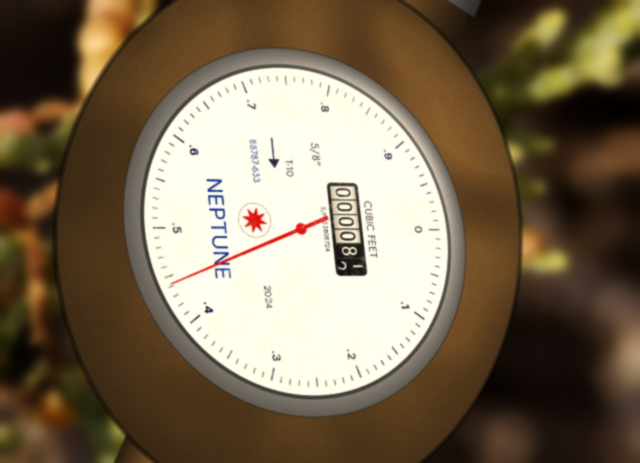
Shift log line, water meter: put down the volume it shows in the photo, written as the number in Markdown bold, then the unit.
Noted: **81.44** ft³
